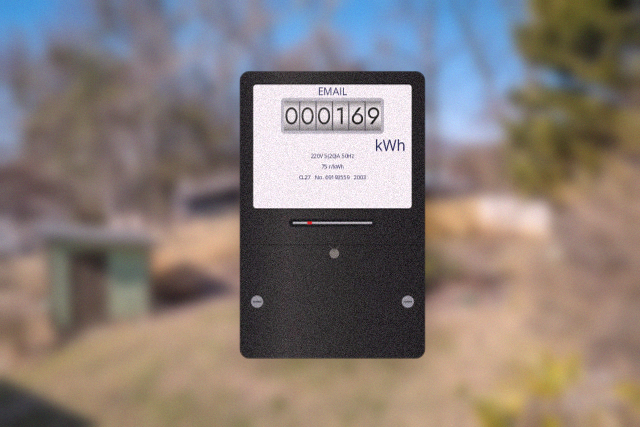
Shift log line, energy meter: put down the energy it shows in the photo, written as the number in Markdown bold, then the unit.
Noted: **169** kWh
